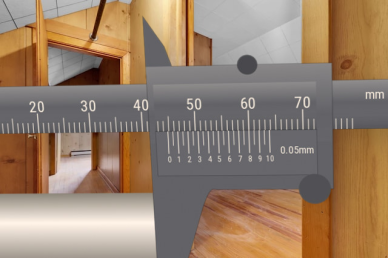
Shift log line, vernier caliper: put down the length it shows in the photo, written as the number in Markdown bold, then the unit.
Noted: **44.8** mm
